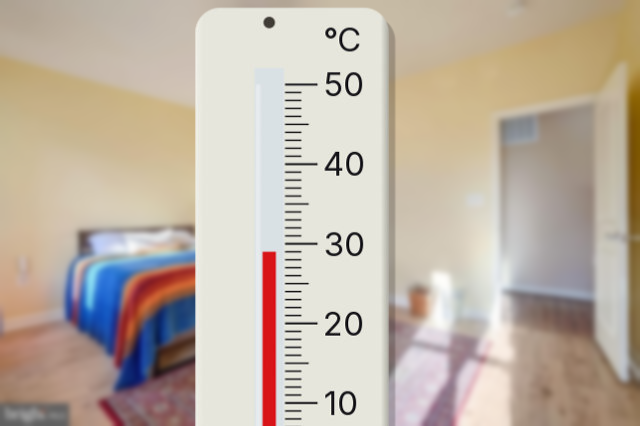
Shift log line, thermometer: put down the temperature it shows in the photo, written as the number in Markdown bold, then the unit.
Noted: **29** °C
